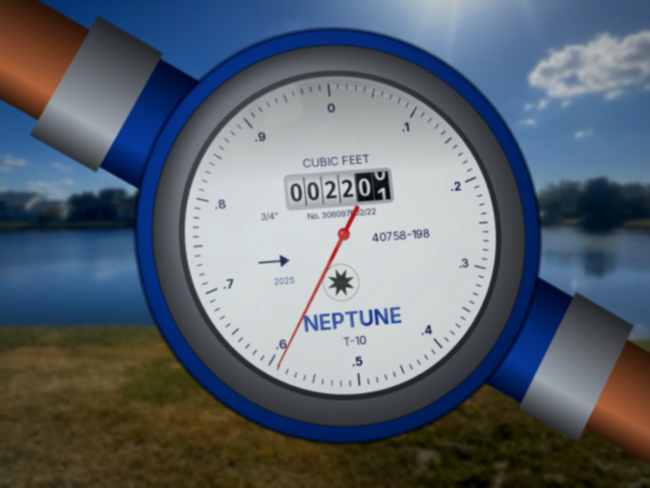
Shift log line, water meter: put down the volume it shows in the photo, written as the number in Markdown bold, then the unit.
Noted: **2200.59** ft³
